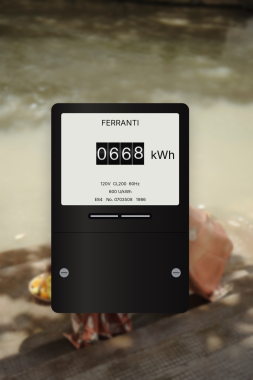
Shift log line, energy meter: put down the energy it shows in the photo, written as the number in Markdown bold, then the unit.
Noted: **668** kWh
